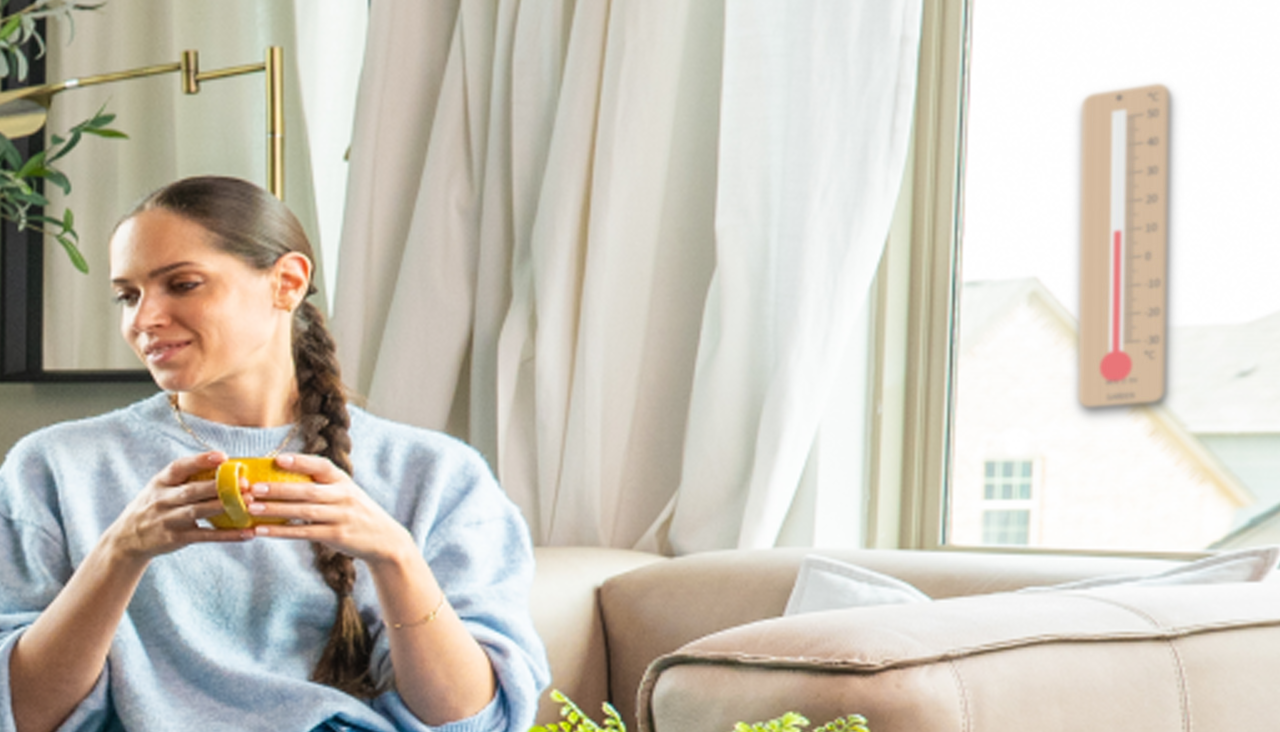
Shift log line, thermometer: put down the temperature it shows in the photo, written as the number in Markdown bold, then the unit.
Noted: **10** °C
